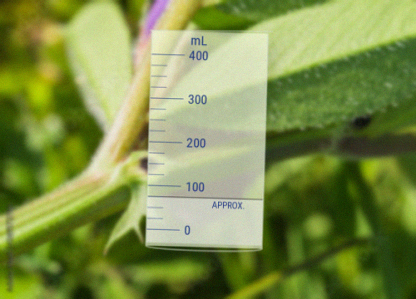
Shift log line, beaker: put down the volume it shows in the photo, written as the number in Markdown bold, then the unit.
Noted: **75** mL
